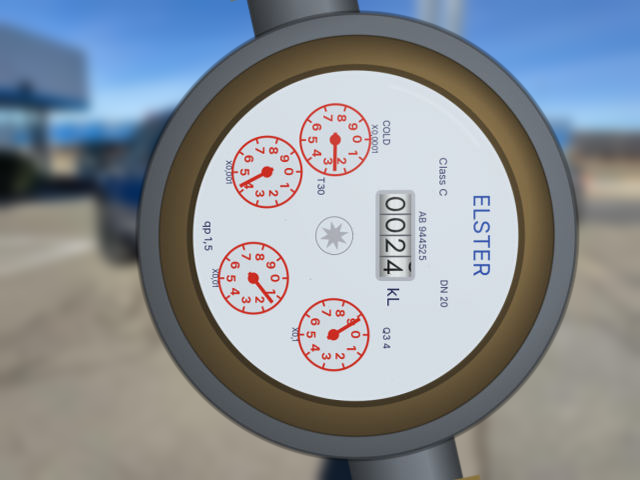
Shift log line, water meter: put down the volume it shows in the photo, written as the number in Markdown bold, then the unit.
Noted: **23.9142** kL
